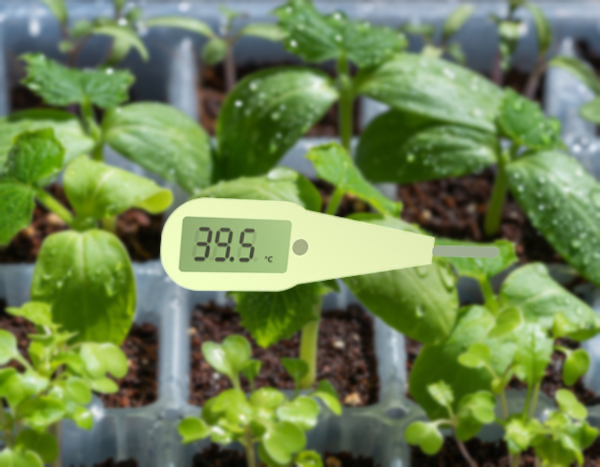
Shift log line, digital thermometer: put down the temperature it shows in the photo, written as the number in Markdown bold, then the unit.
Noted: **39.5** °C
